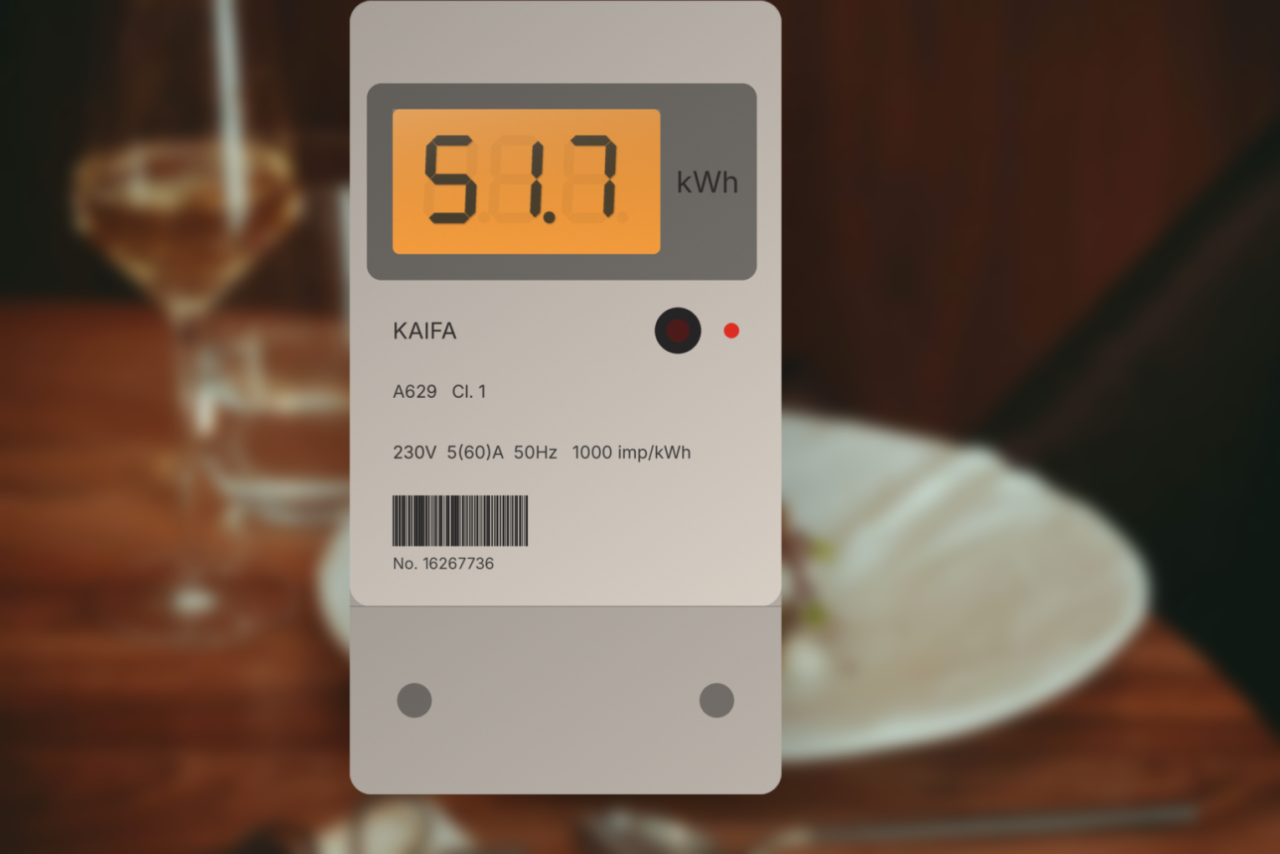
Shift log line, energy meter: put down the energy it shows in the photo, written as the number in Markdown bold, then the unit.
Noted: **51.7** kWh
